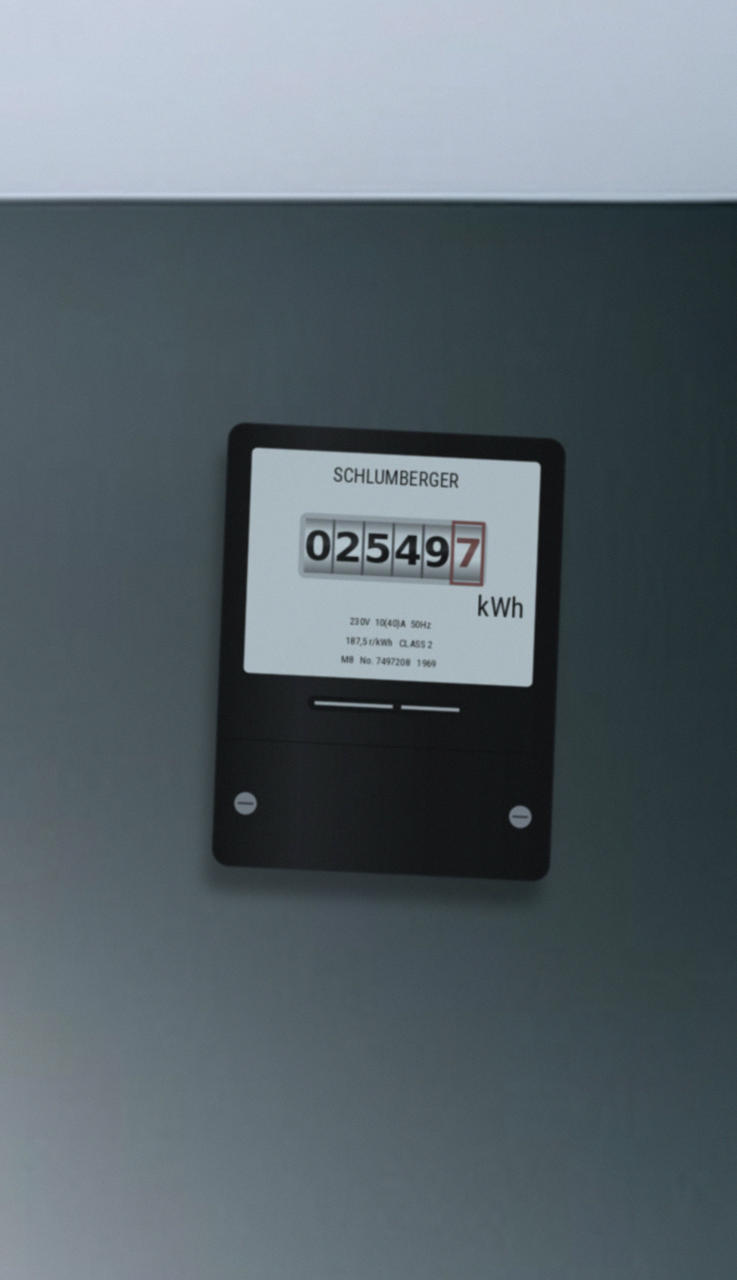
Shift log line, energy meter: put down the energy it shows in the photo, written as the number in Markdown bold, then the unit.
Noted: **2549.7** kWh
